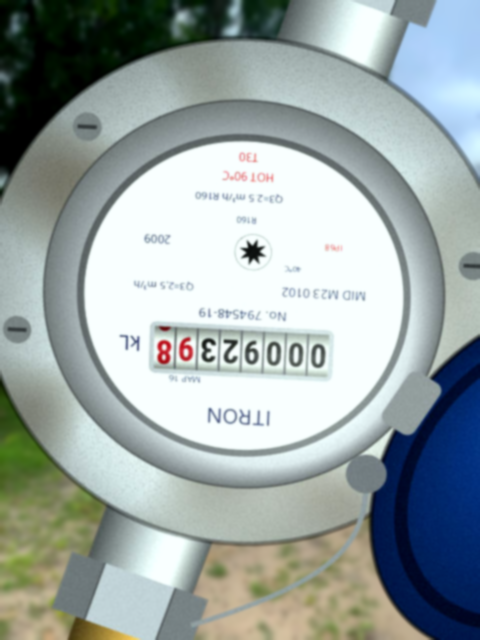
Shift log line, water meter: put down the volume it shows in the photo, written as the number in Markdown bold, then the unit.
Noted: **923.98** kL
